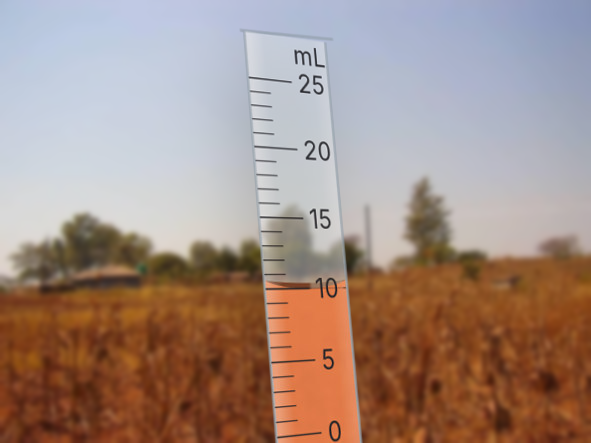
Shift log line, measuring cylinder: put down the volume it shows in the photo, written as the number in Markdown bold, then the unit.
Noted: **10** mL
